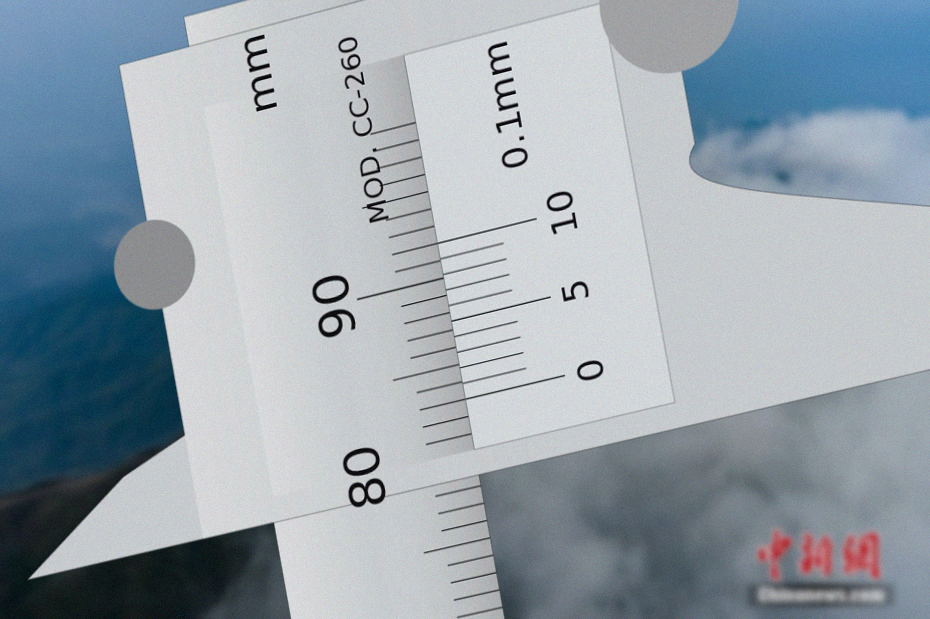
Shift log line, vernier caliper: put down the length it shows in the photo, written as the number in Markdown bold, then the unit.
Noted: **83.0** mm
